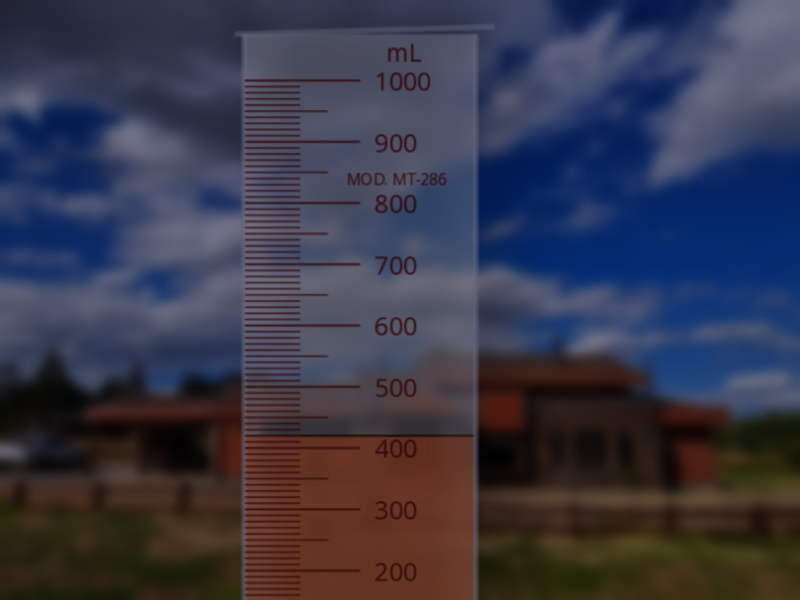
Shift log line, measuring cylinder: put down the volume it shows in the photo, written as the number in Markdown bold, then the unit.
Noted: **420** mL
